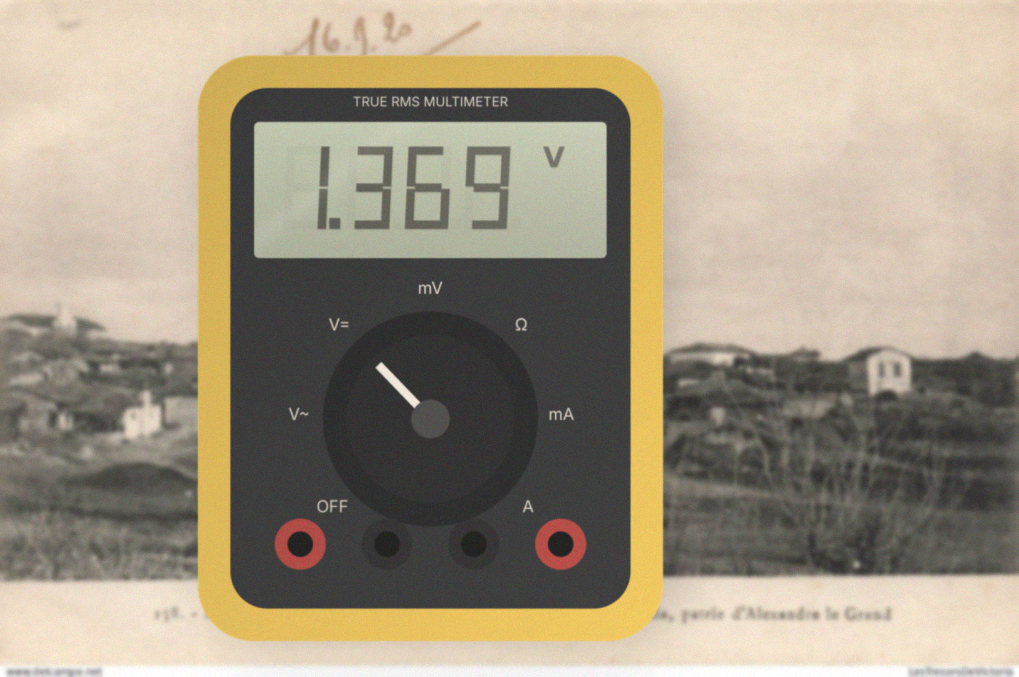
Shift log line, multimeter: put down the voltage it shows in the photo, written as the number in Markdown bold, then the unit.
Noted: **1.369** V
